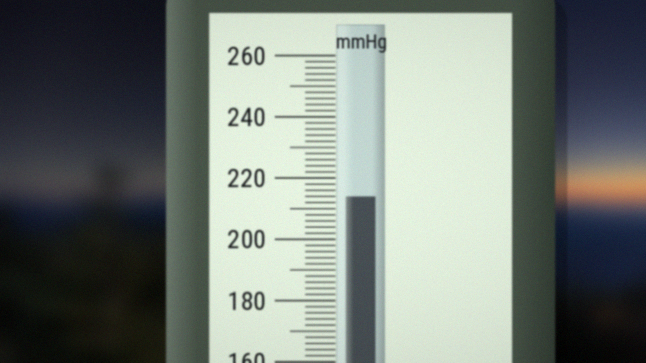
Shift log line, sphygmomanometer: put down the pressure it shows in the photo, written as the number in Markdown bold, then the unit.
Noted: **214** mmHg
